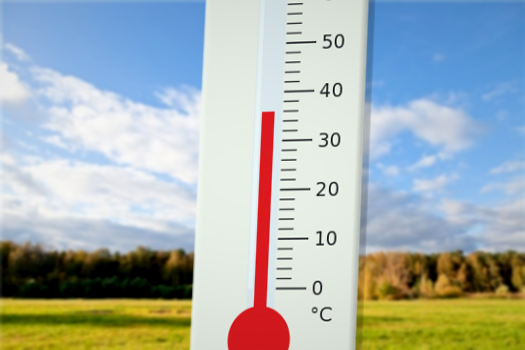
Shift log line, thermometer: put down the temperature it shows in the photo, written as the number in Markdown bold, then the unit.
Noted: **36** °C
